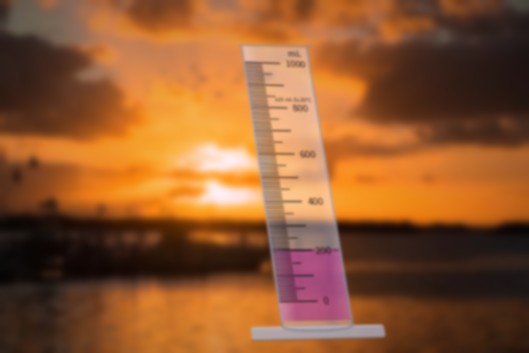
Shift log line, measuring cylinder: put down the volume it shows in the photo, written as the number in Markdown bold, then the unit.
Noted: **200** mL
